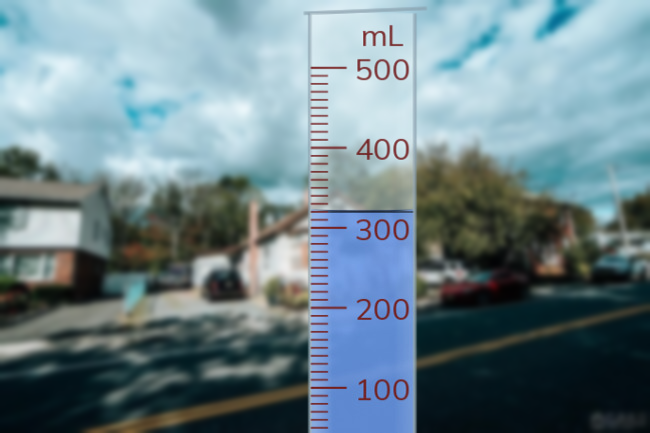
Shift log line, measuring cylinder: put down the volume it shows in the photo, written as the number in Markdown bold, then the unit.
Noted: **320** mL
